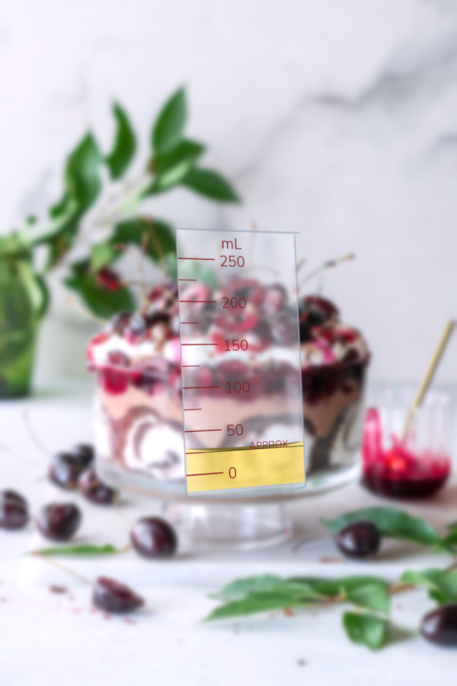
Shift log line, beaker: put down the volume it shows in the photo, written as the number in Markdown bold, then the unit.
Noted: **25** mL
